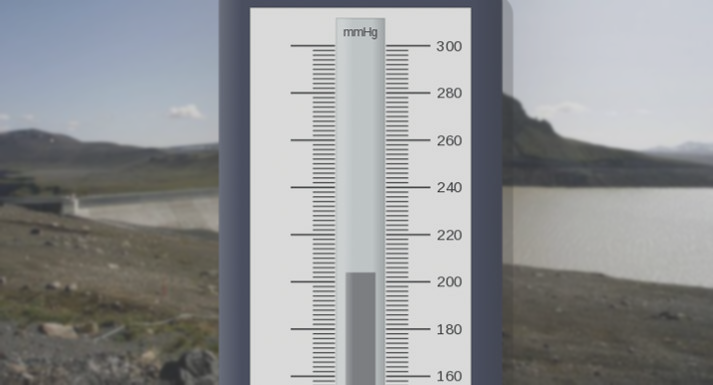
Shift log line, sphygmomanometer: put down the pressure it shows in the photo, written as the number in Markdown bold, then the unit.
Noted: **204** mmHg
